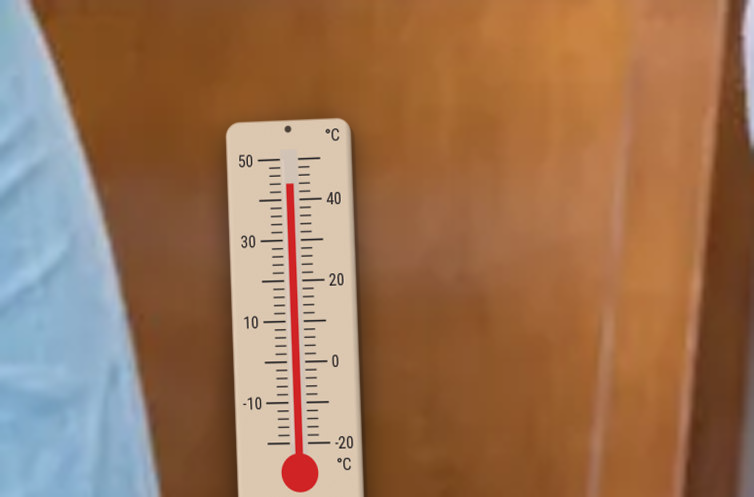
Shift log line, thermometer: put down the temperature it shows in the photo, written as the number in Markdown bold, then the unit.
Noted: **44** °C
